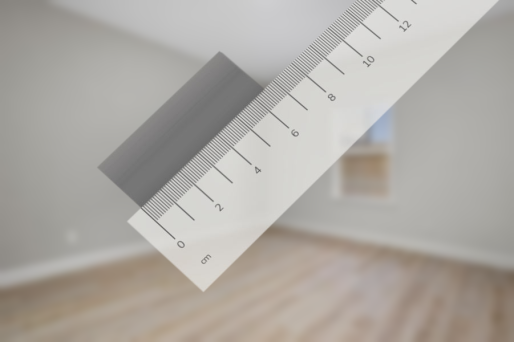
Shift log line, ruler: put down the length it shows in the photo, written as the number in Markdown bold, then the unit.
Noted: **6.5** cm
